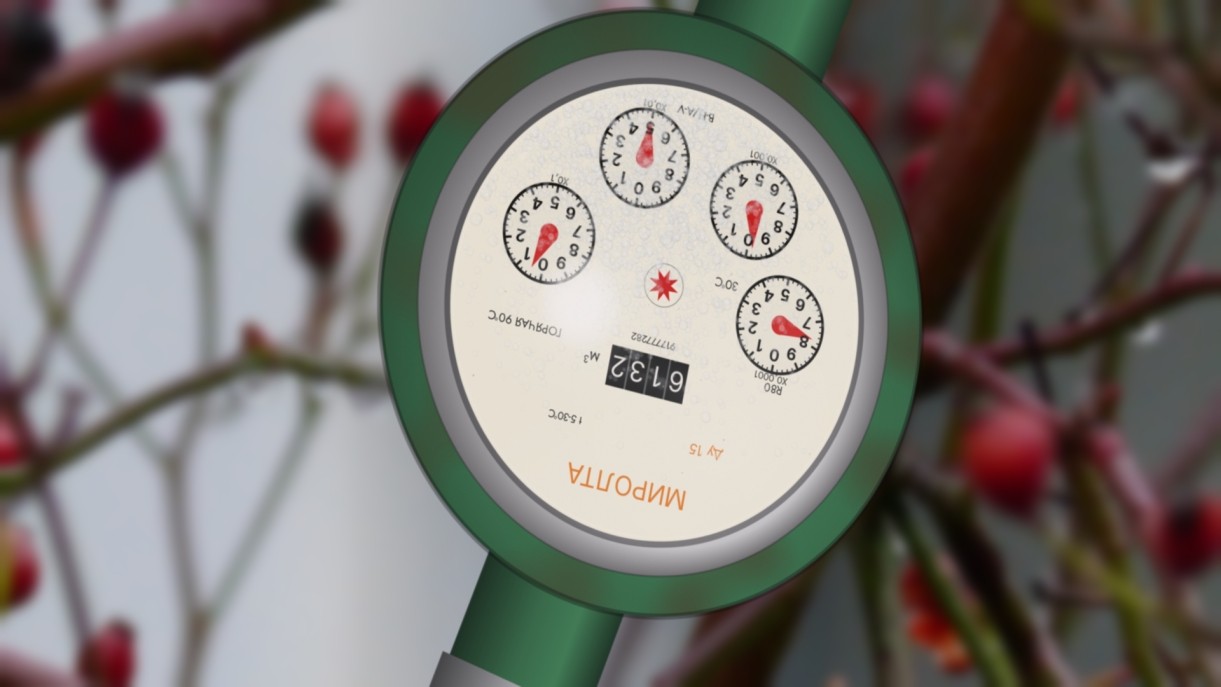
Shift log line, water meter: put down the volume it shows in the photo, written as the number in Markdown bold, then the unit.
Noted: **6132.0497** m³
